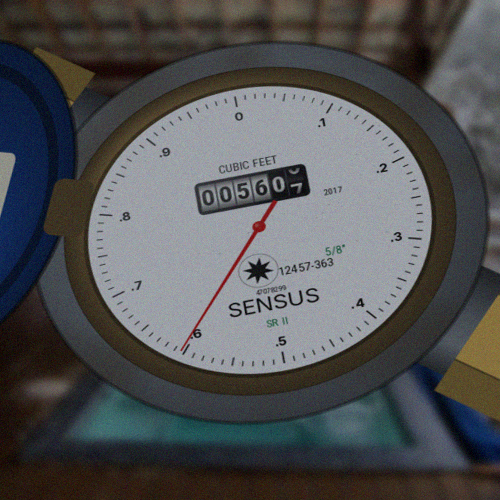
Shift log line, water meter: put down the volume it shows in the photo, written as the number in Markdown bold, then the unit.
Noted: **5606.60** ft³
